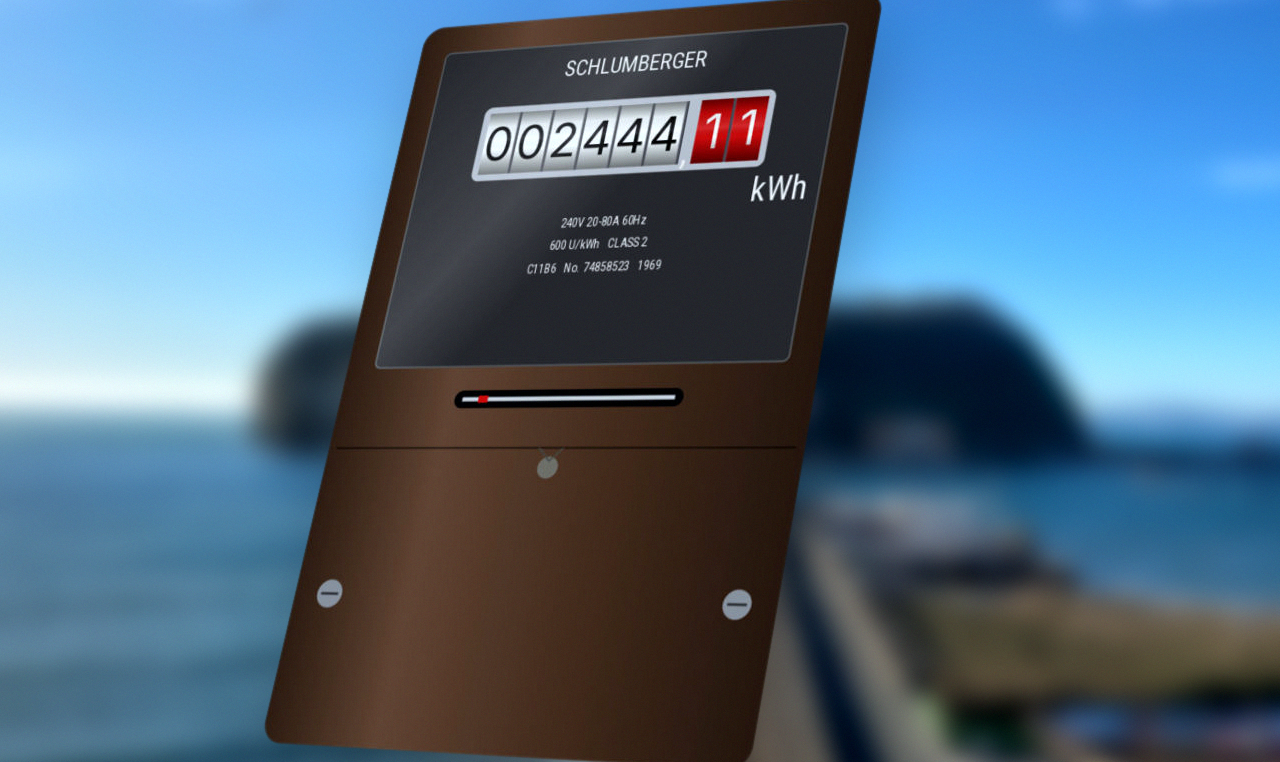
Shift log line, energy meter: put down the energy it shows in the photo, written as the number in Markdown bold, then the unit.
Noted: **2444.11** kWh
